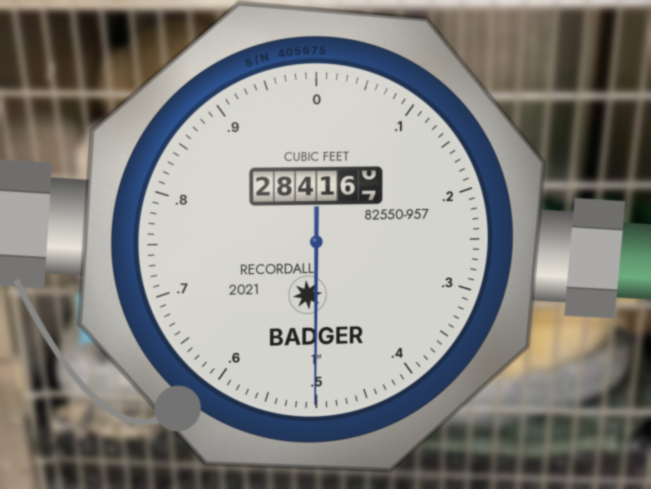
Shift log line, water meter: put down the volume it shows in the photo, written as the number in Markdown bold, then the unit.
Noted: **284166.50** ft³
